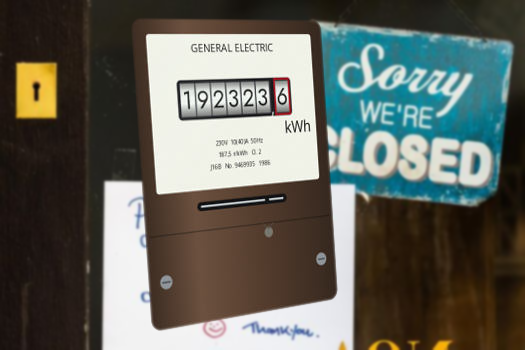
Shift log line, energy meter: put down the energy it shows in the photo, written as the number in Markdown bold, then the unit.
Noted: **192323.6** kWh
